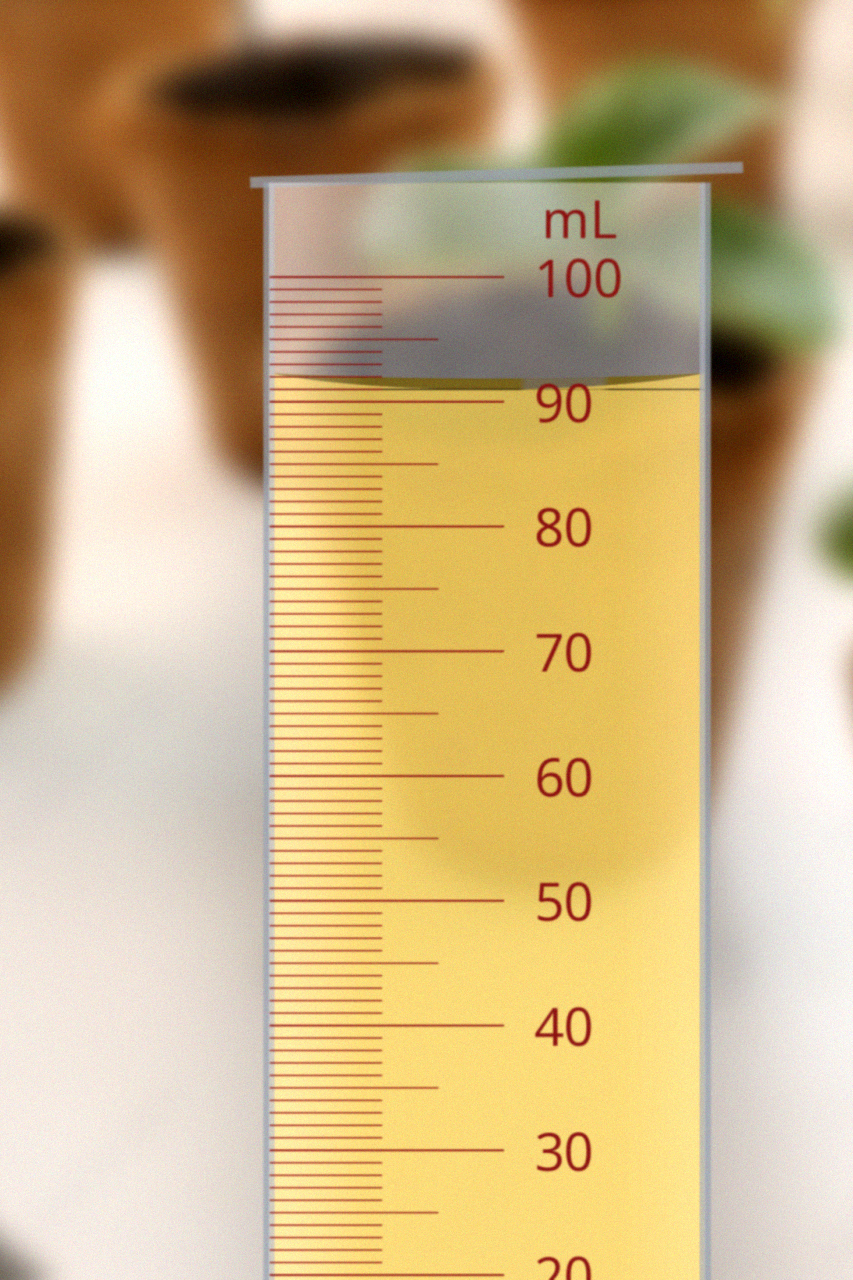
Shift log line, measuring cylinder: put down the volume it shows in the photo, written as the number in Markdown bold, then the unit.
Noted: **91** mL
